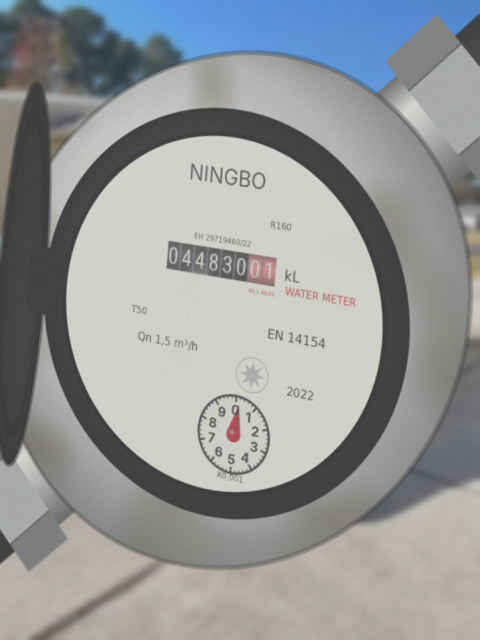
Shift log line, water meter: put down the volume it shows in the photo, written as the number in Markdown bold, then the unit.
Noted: **44830.010** kL
